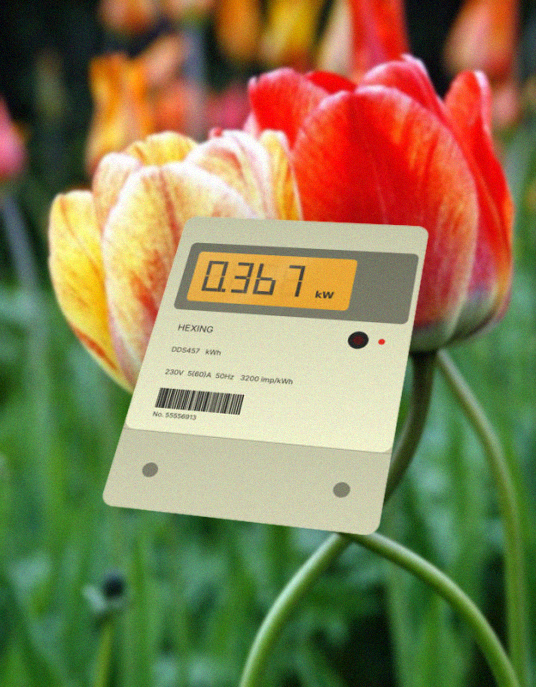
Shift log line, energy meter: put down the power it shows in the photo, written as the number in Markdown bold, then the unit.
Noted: **0.367** kW
